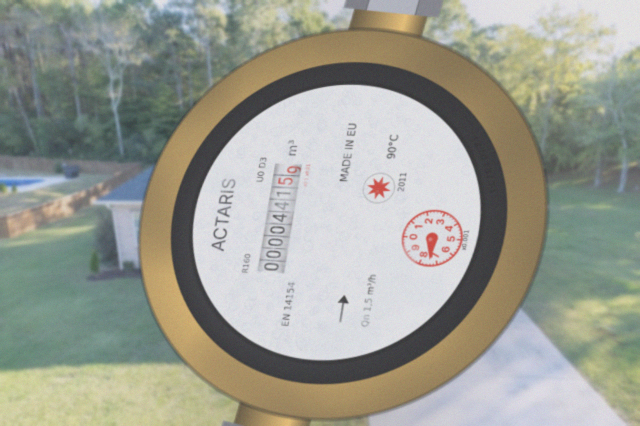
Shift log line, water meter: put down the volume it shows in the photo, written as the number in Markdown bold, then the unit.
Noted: **441.587** m³
